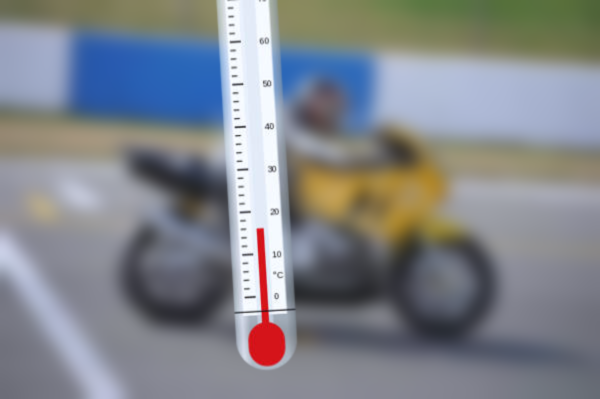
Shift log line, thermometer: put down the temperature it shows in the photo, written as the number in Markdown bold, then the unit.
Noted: **16** °C
